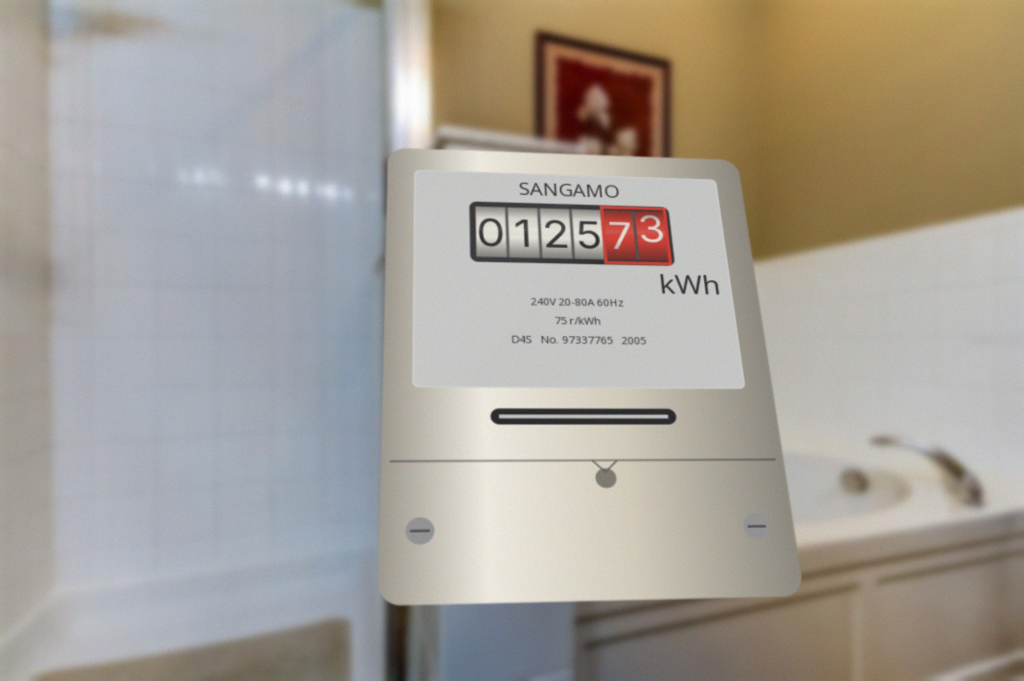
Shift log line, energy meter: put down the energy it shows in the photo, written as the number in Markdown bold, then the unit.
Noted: **125.73** kWh
